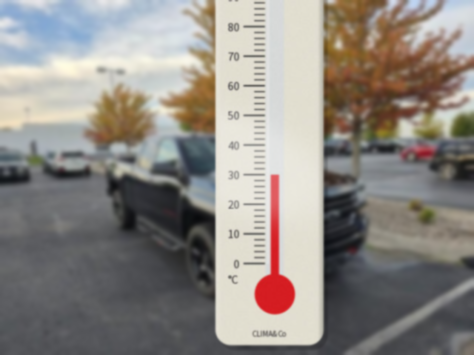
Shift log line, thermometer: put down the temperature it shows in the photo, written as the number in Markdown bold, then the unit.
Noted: **30** °C
